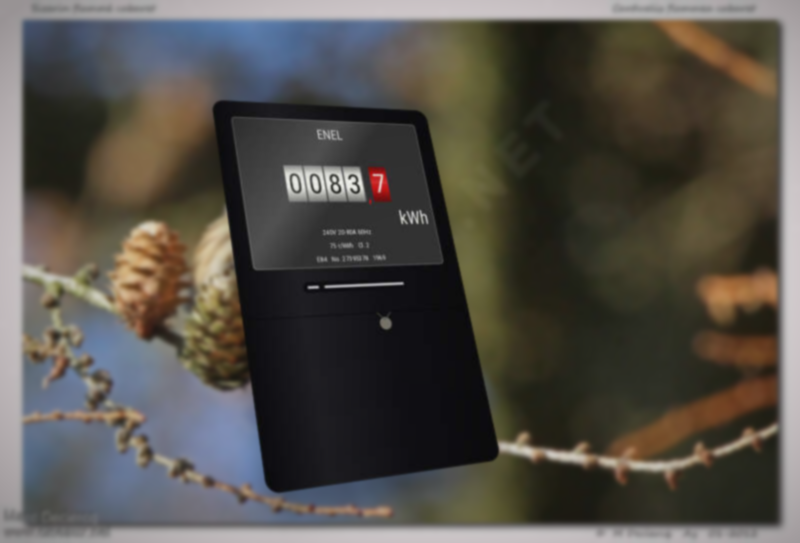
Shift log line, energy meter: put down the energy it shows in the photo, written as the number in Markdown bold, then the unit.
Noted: **83.7** kWh
